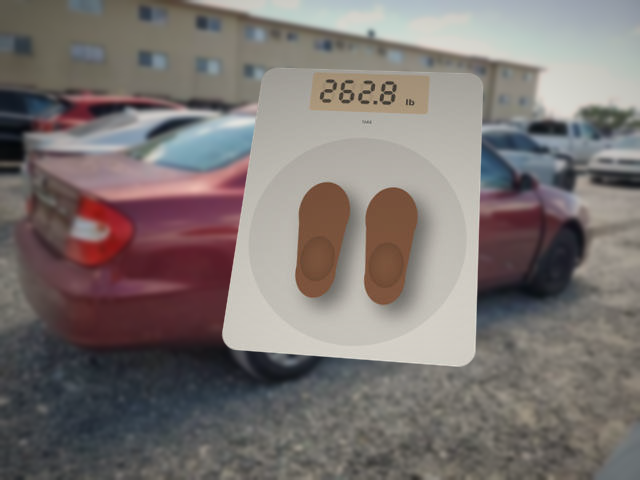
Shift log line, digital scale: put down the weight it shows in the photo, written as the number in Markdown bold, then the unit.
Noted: **262.8** lb
